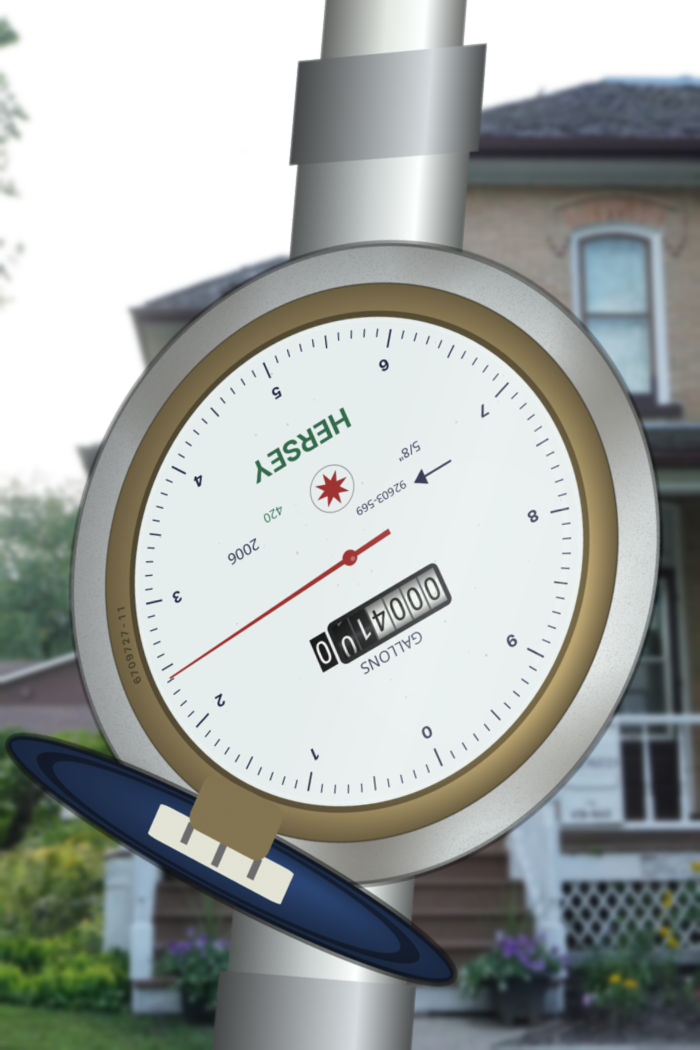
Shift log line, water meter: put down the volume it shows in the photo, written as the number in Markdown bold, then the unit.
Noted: **4102.4** gal
